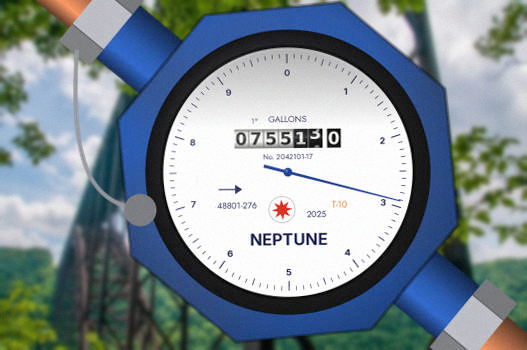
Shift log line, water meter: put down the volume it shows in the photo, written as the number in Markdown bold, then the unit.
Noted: **755132.9** gal
